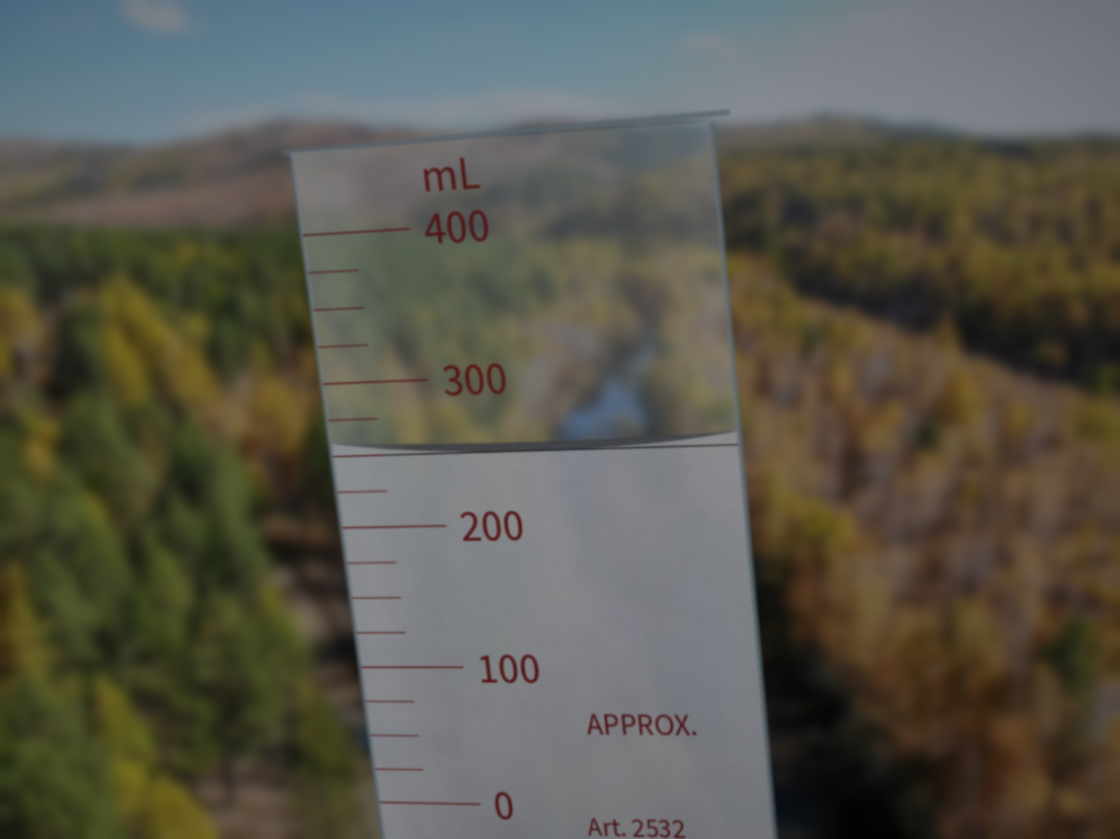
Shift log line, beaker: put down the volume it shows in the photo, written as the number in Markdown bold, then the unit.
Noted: **250** mL
